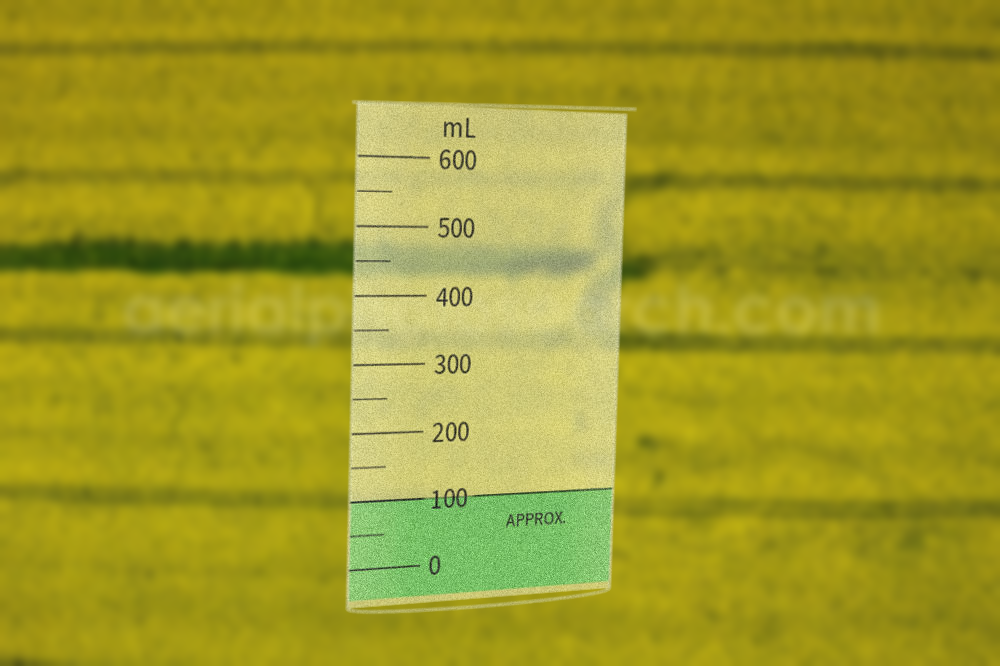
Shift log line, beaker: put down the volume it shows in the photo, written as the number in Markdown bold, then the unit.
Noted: **100** mL
